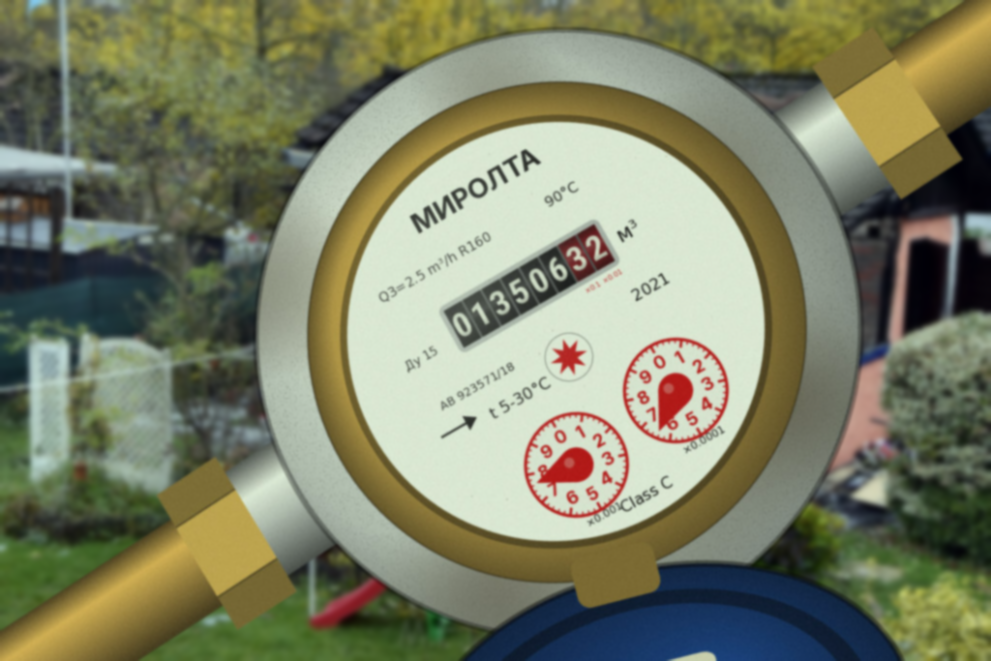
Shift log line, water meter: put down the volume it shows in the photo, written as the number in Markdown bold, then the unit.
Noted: **13506.3276** m³
